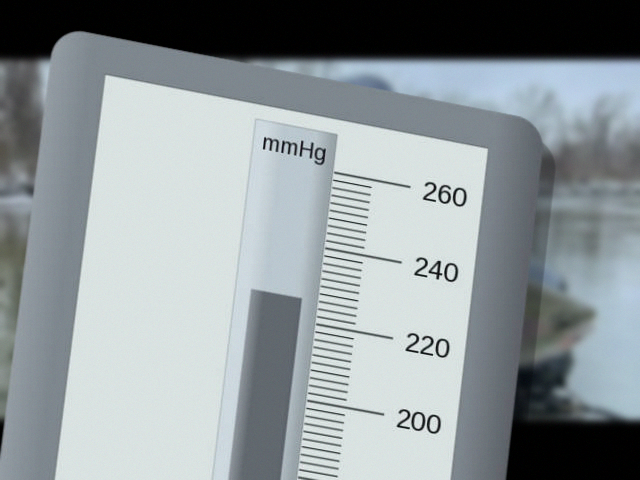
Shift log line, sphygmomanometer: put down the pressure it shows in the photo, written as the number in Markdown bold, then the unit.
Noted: **226** mmHg
